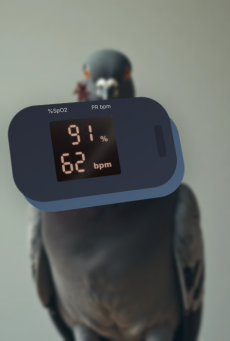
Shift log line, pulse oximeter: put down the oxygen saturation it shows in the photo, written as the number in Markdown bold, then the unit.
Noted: **91** %
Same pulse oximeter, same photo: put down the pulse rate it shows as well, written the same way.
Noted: **62** bpm
